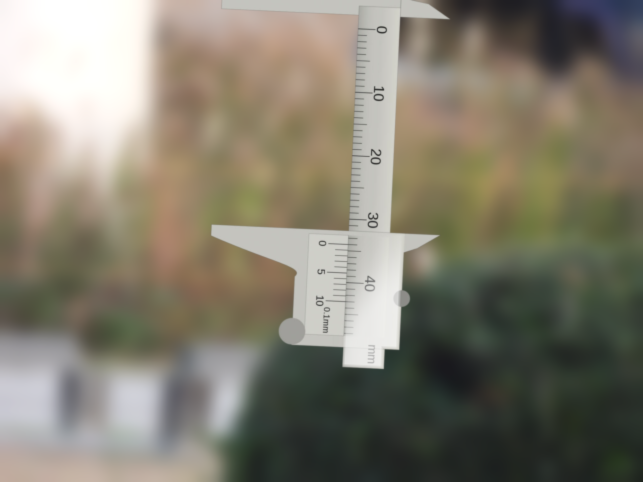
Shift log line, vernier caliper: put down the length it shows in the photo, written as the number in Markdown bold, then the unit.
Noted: **34.0** mm
